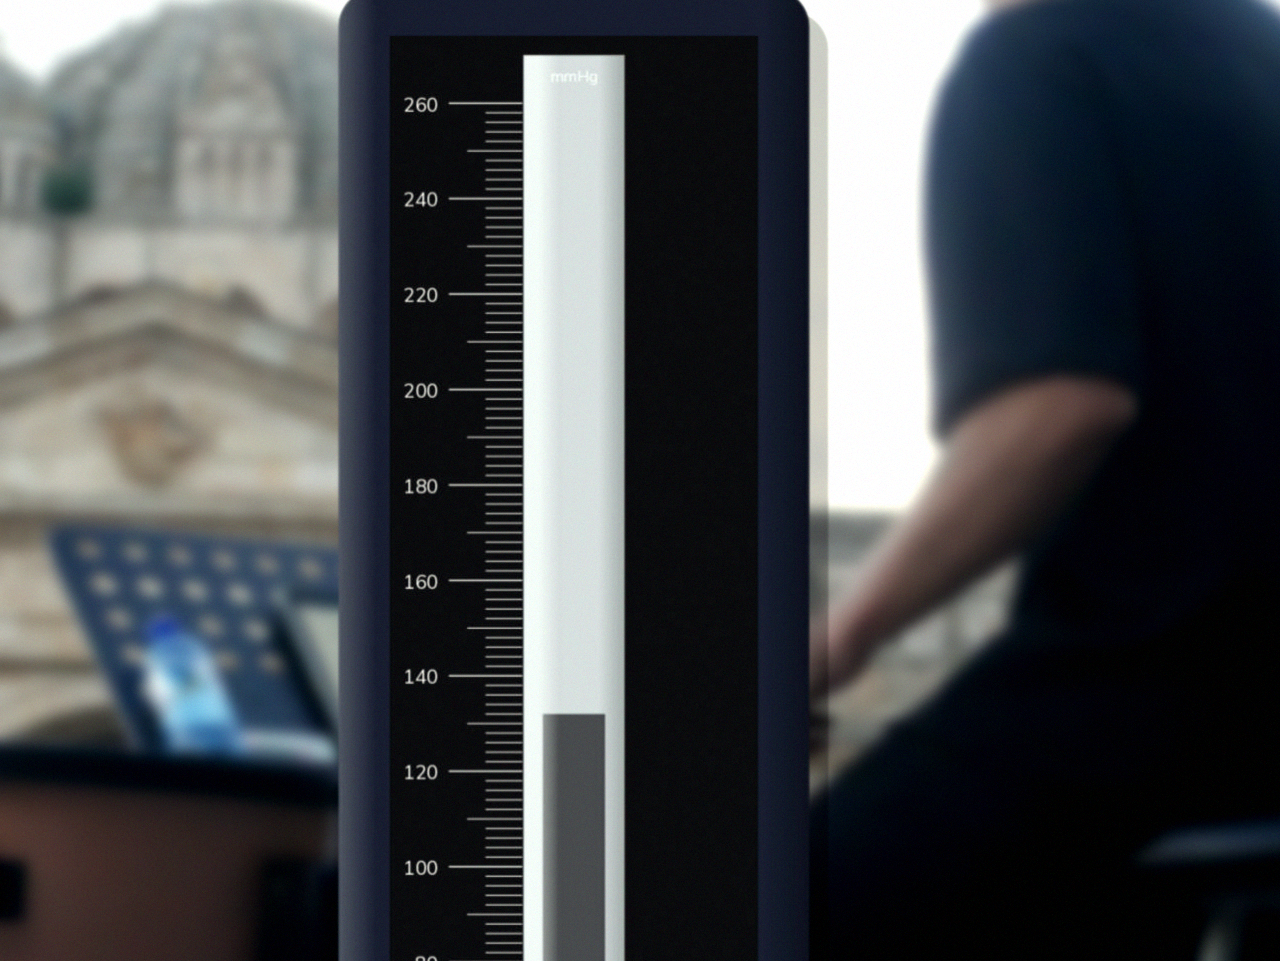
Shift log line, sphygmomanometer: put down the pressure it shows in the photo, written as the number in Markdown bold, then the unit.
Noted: **132** mmHg
